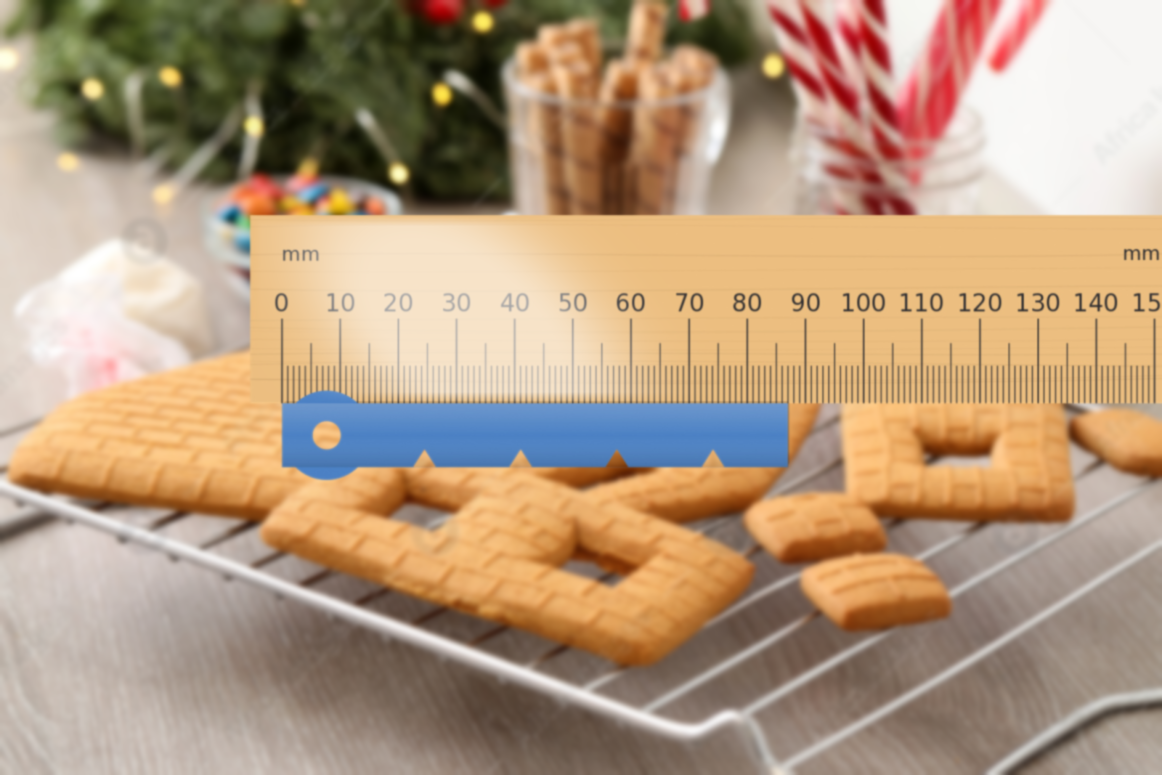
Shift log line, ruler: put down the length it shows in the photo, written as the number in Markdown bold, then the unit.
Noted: **87** mm
